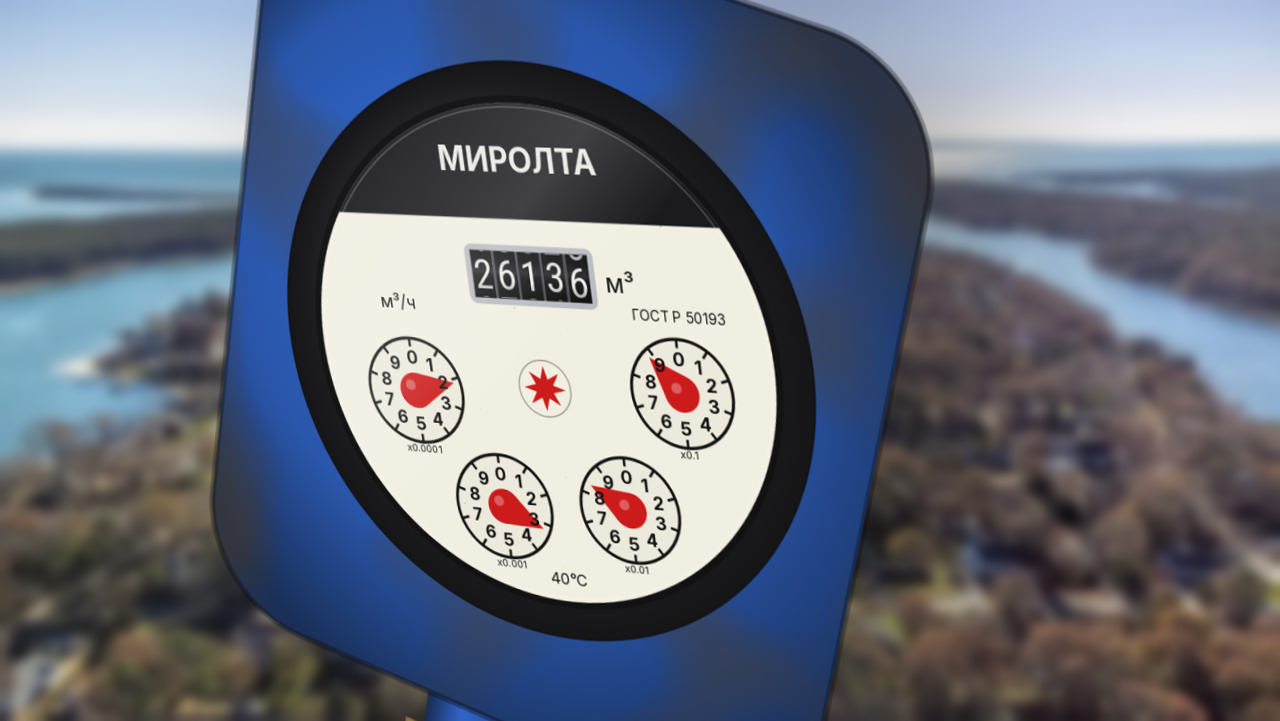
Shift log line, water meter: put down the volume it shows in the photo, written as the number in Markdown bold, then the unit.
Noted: **26135.8832** m³
